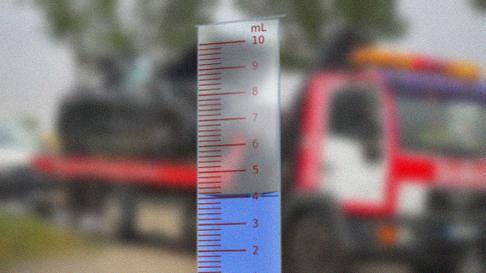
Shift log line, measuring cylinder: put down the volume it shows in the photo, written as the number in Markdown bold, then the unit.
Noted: **4** mL
